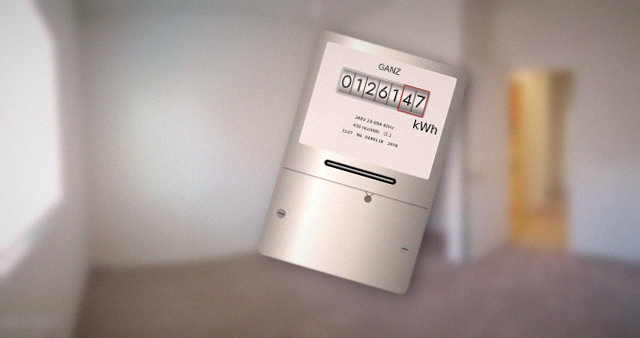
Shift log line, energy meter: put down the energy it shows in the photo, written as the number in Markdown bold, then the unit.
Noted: **1261.47** kWh
